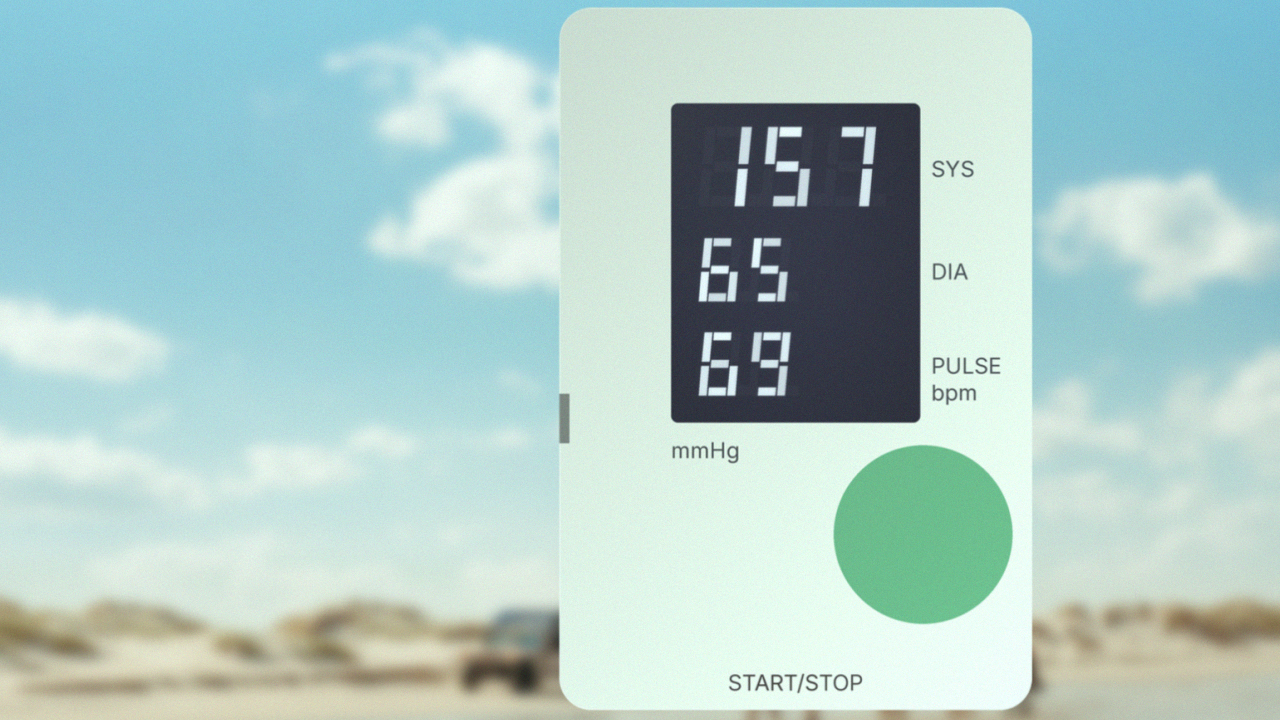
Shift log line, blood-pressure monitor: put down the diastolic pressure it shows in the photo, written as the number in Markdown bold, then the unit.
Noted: **65** mmHg
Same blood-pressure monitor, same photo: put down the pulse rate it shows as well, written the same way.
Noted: **69** bpm
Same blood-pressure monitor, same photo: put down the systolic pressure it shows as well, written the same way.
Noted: **157** mmHg
